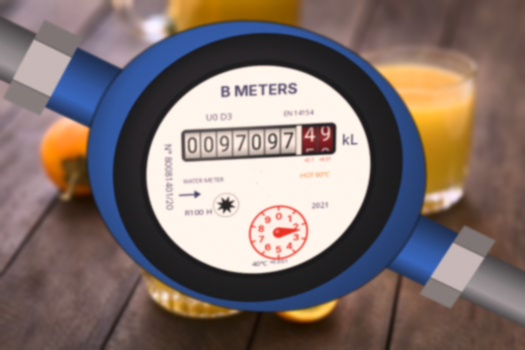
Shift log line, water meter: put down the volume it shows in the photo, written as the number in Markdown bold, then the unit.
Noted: **97097.492** kL
